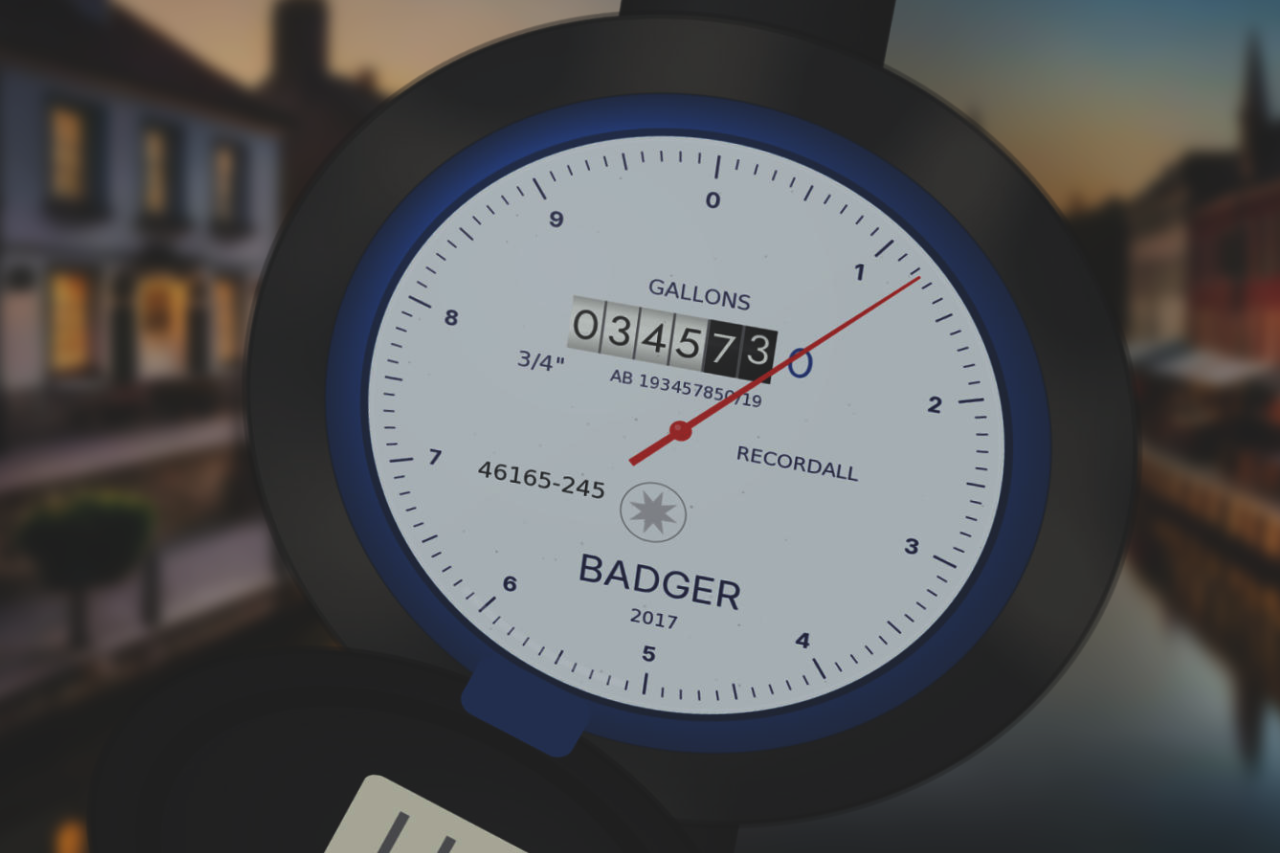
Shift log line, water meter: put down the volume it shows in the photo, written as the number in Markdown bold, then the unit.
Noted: **345731.2** gal
